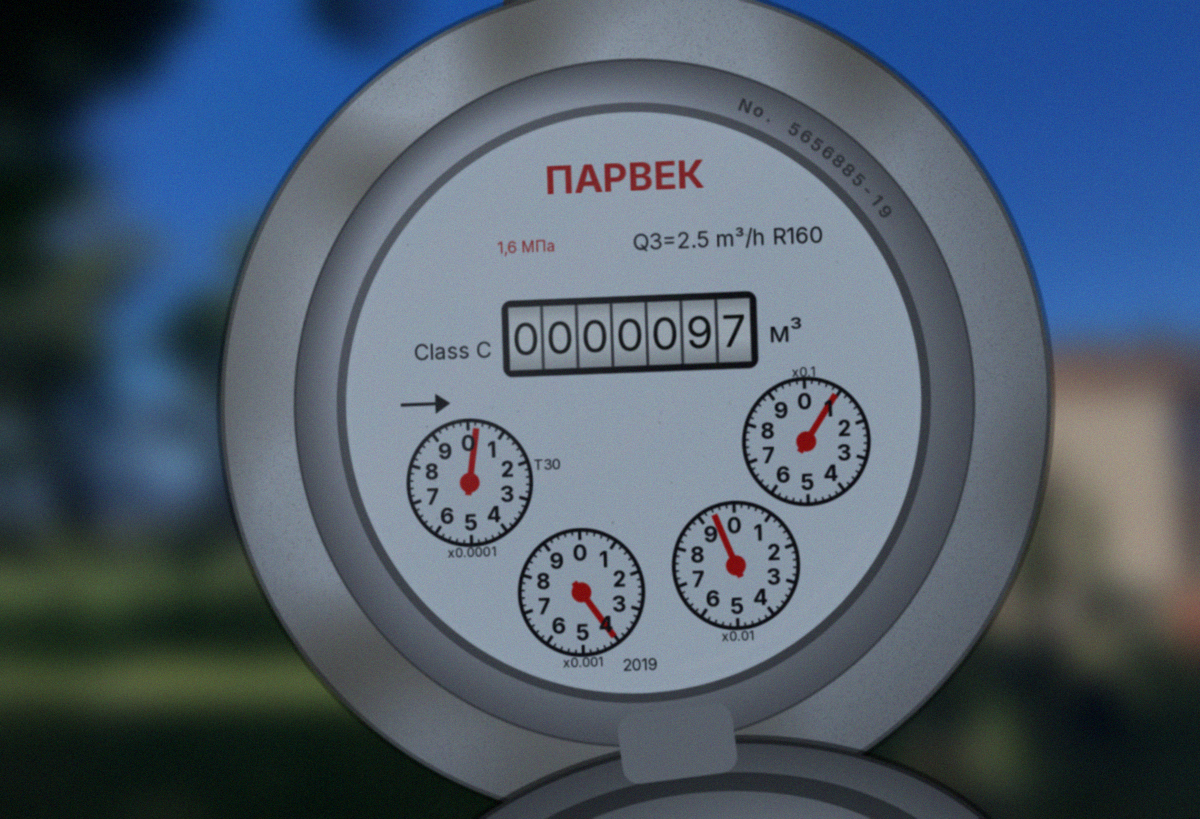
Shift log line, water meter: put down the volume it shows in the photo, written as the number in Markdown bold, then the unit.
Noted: **97.0940** m³
